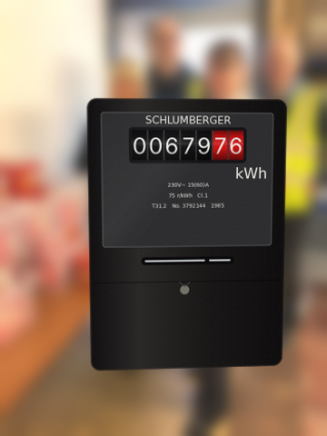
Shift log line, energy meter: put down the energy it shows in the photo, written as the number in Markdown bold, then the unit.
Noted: **679.76** kWh
